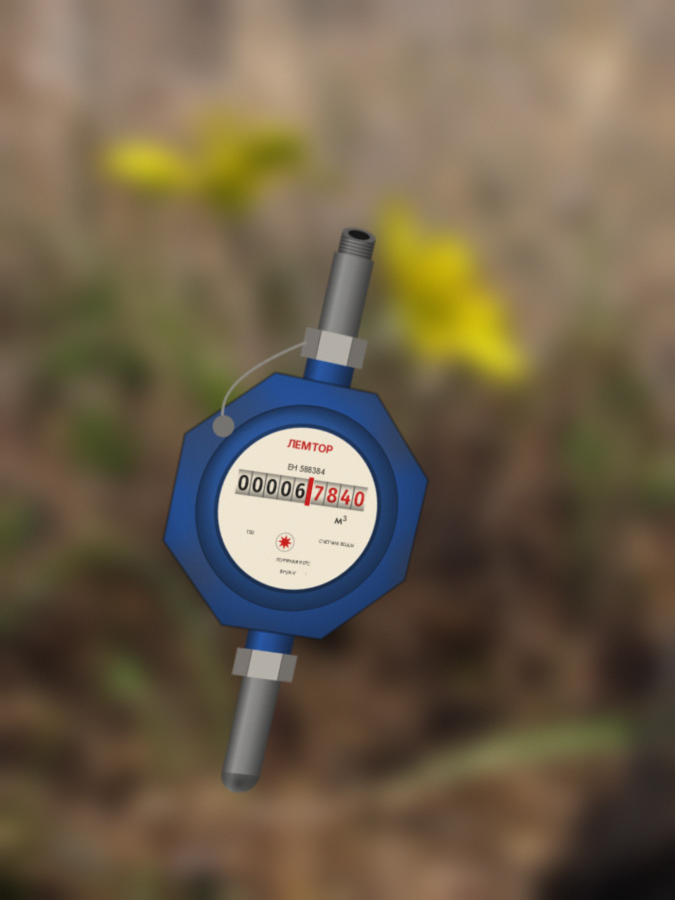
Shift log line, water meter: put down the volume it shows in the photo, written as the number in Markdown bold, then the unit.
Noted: **6.7840** m³
